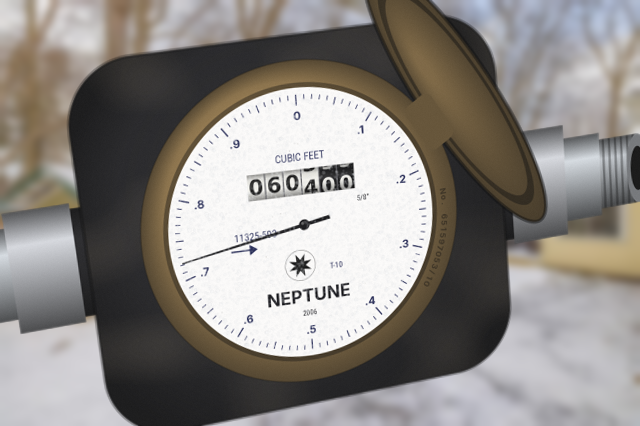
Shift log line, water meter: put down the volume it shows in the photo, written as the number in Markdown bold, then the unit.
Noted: **60399.72** ft³
